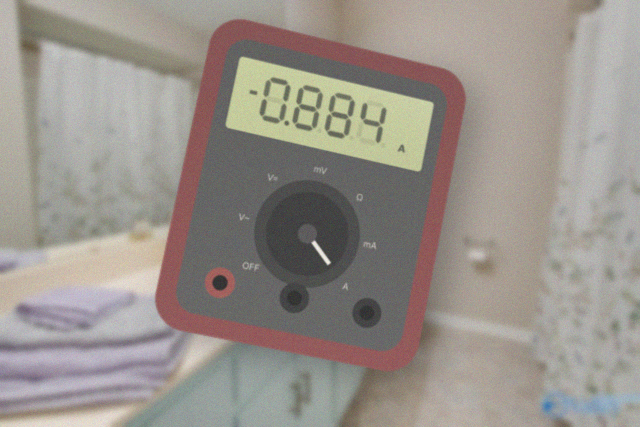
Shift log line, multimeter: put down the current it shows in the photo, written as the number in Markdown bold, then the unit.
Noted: **-0.884** A
